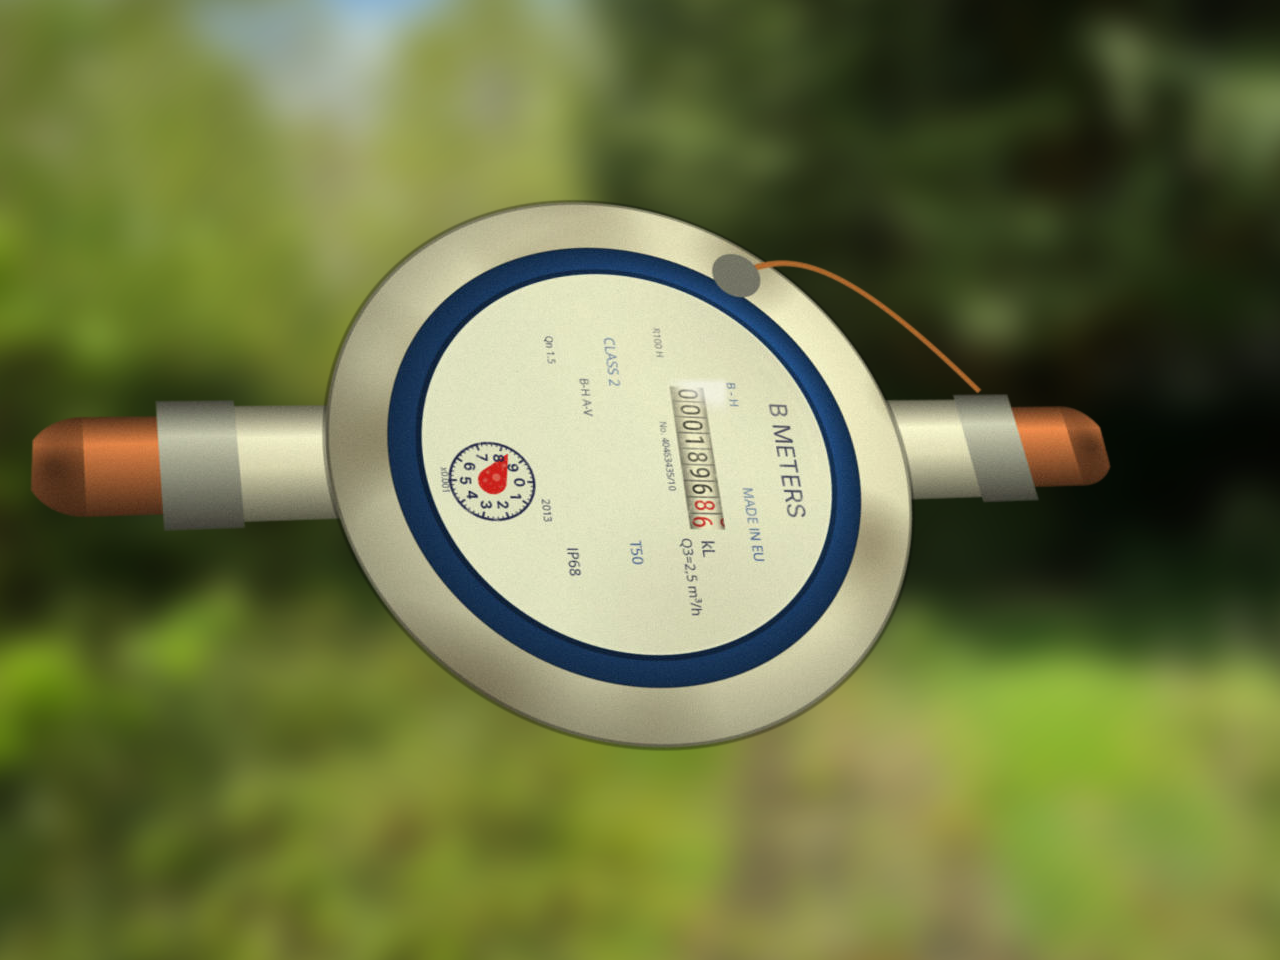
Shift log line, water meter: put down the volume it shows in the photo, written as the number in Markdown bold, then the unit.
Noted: **1896.858** kL
